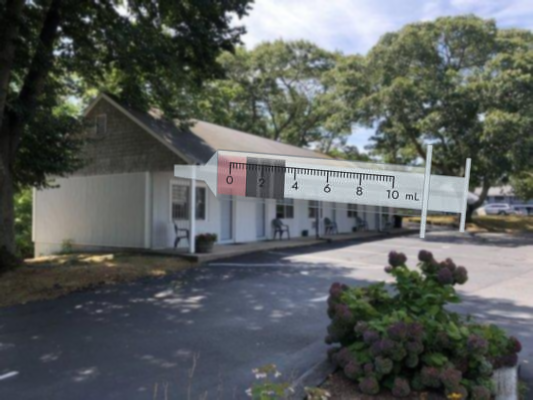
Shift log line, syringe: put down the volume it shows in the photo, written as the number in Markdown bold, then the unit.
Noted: **1** mL
